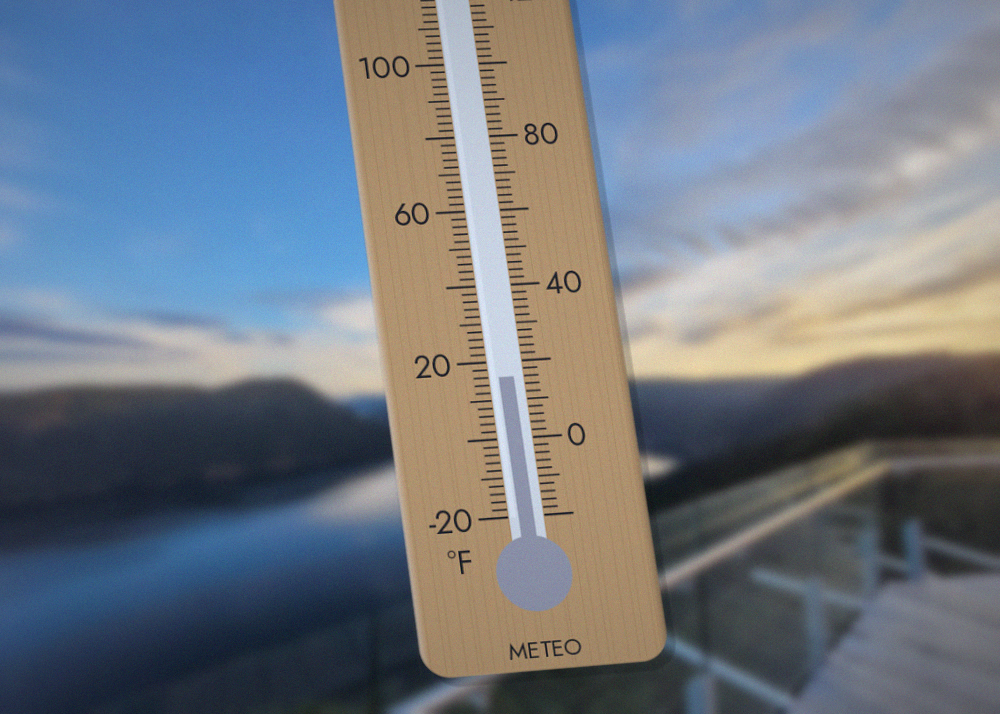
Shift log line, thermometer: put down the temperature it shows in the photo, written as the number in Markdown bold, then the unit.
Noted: **16** °F
